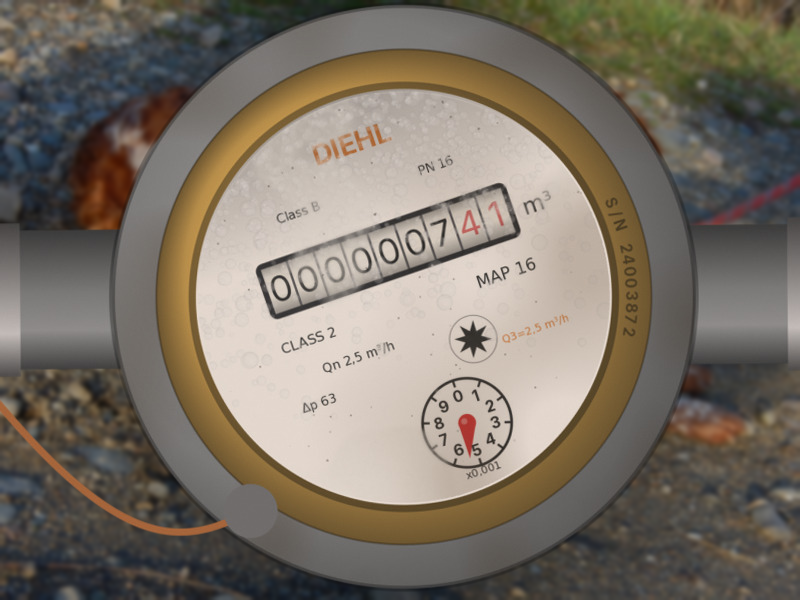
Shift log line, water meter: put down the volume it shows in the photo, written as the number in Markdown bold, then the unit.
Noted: **7.415** m³
